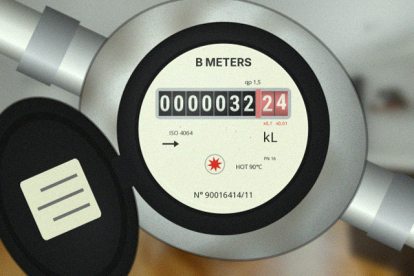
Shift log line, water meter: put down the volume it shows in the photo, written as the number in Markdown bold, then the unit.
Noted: **32.24** kL
